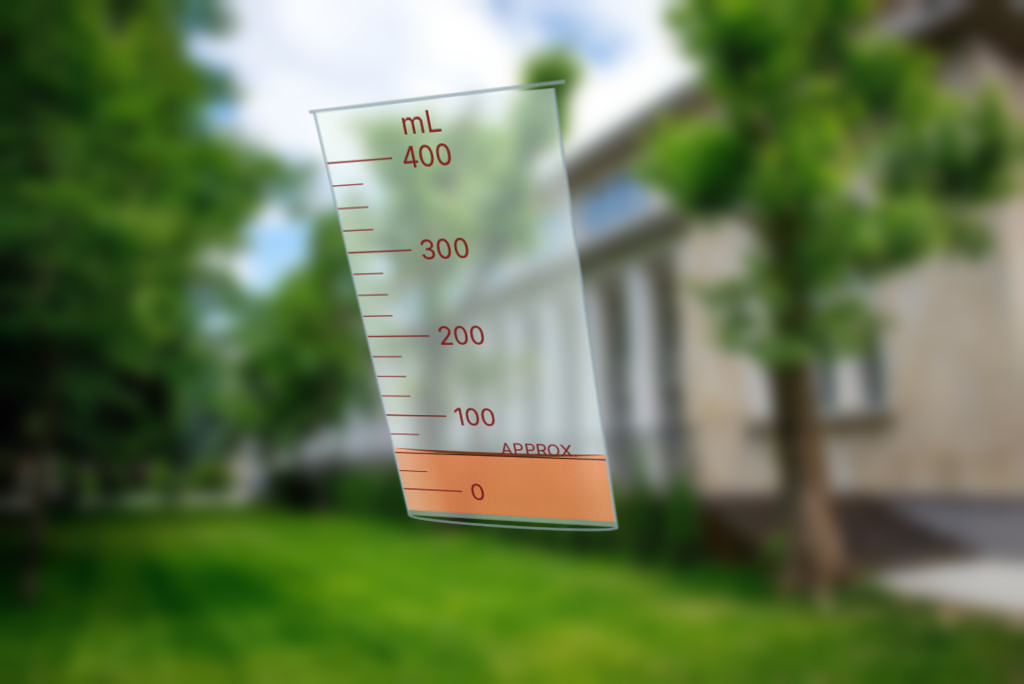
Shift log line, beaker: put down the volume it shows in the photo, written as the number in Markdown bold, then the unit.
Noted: **50** mL
